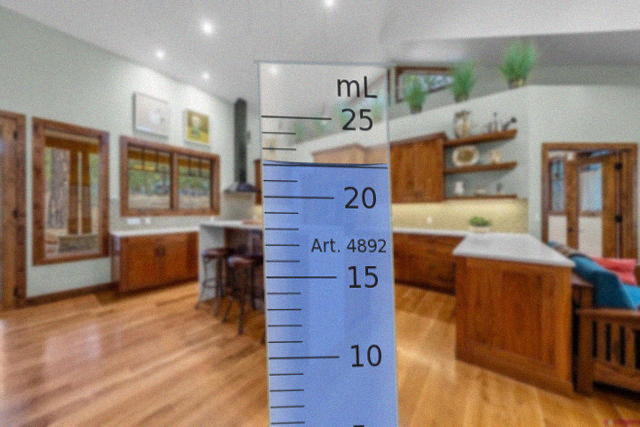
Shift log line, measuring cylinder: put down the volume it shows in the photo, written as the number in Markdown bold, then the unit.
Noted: **22** mL
